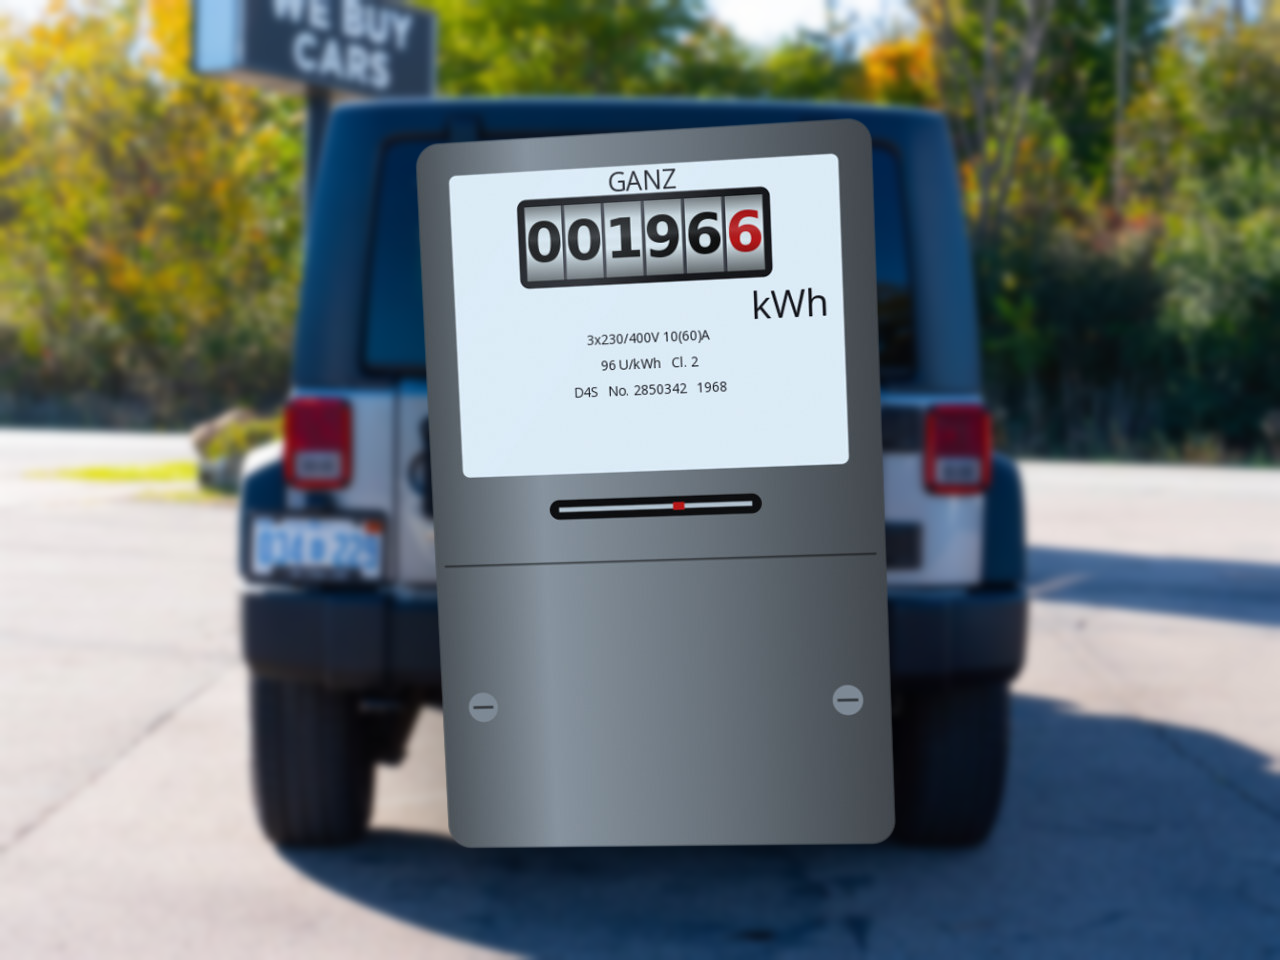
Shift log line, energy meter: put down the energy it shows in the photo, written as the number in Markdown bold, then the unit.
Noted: **196.6** kWh
